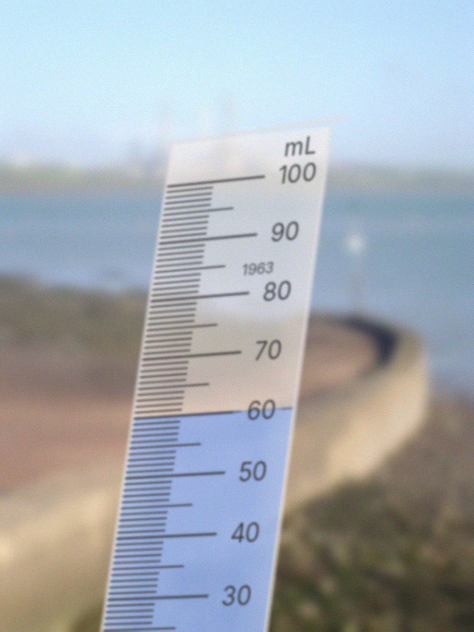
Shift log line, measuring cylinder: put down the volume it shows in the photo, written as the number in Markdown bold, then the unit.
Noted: **60** mL
